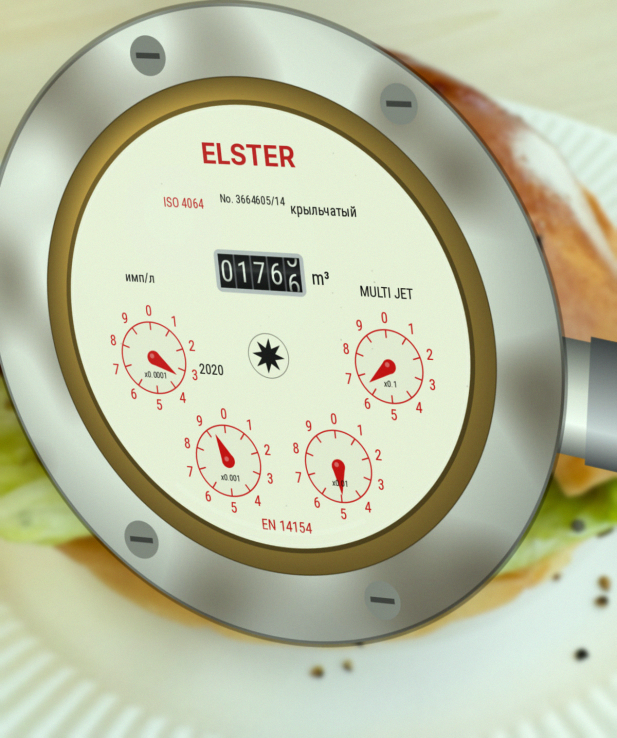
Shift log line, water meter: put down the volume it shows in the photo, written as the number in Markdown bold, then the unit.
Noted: **1765.6493** m³
